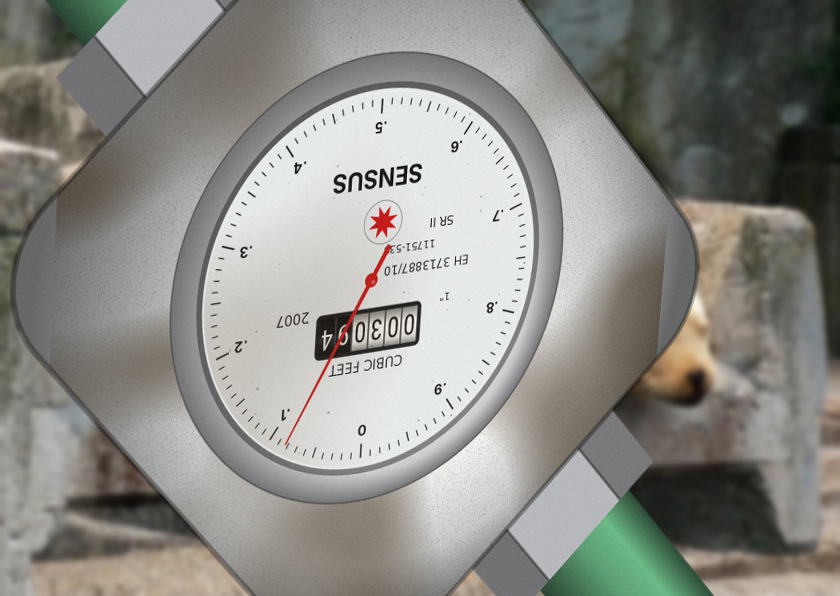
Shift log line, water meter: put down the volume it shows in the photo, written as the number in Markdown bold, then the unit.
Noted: **3094.08** ft³
